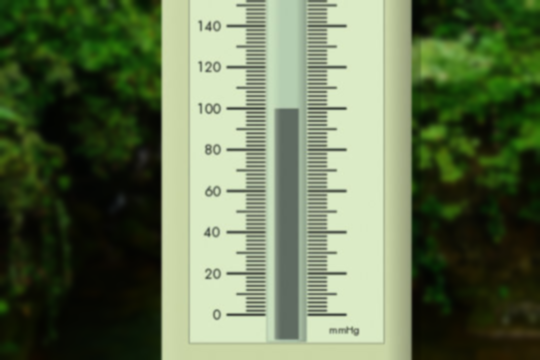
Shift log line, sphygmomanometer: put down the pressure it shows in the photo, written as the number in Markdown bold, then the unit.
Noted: **100** mmHg
